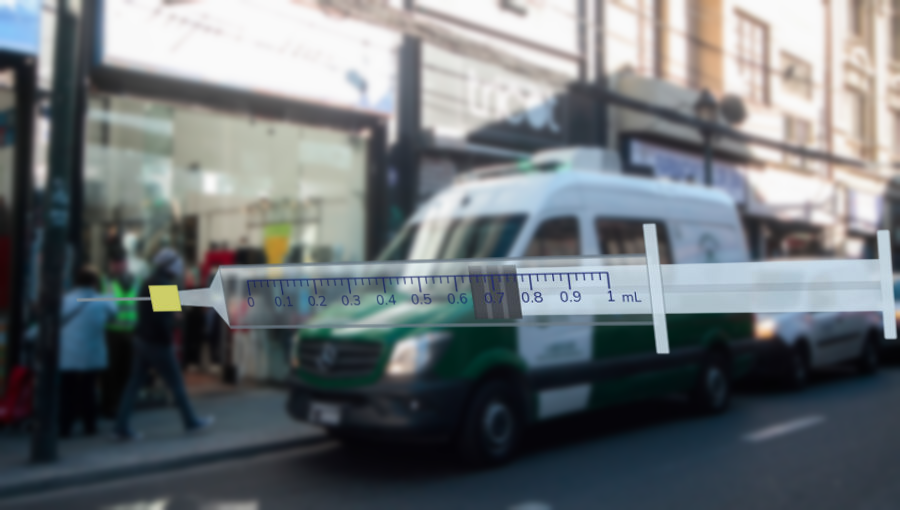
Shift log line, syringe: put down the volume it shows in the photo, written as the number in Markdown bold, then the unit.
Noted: **0.64** mL
